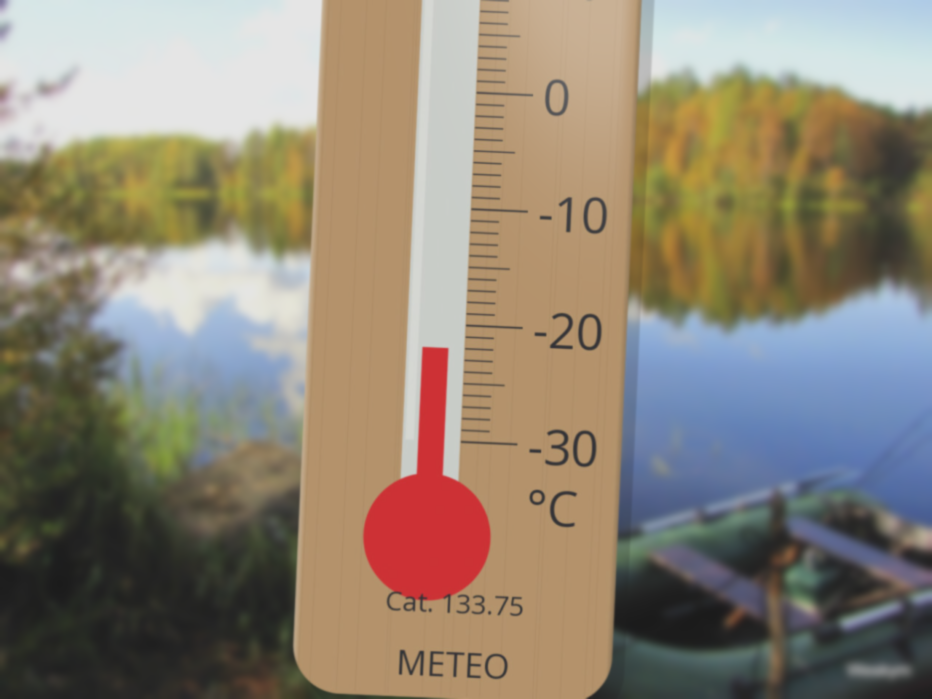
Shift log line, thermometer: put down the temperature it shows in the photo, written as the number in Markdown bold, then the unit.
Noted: **-22** °C
